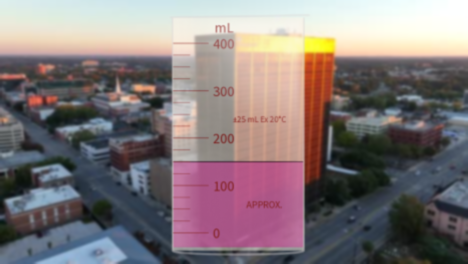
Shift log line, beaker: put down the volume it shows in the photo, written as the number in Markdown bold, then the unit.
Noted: **150** mL
